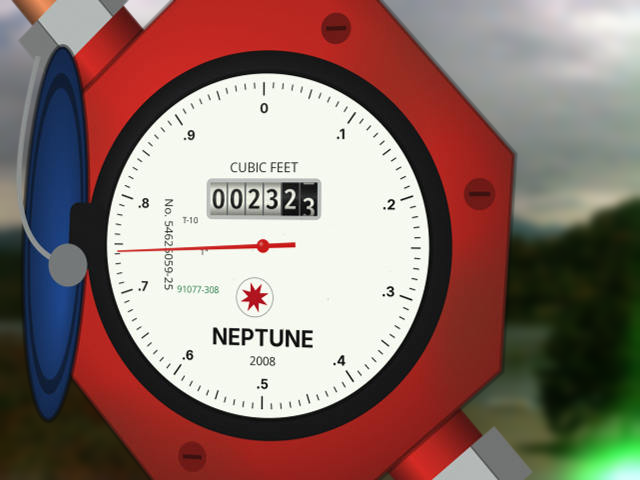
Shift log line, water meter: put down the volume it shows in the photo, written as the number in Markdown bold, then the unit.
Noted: **2322.74** ft³
